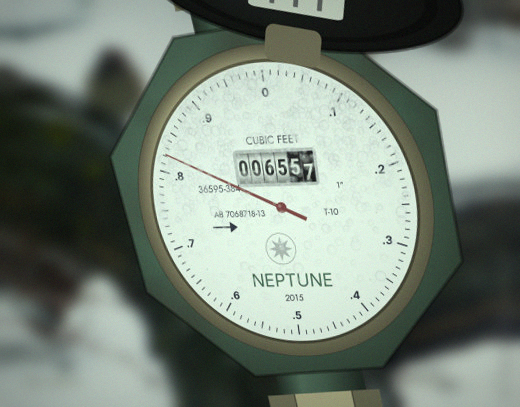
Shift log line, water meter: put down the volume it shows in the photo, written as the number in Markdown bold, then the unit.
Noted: **6556.82** ft³
